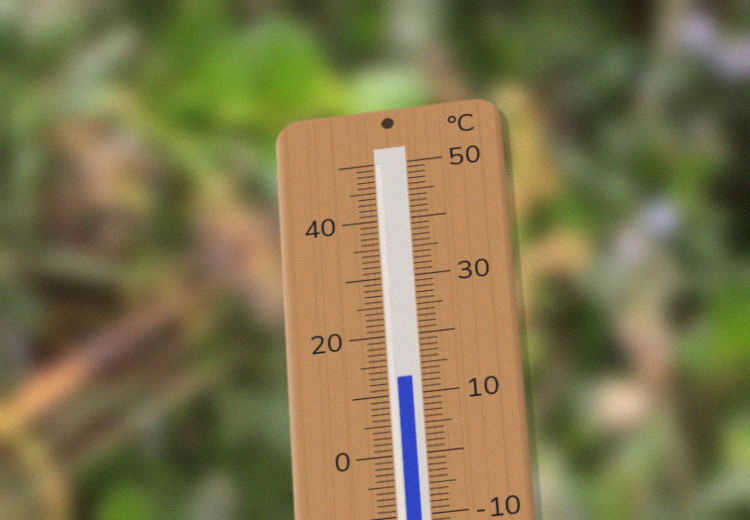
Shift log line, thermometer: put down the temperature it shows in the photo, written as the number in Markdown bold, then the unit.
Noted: **13** °C
